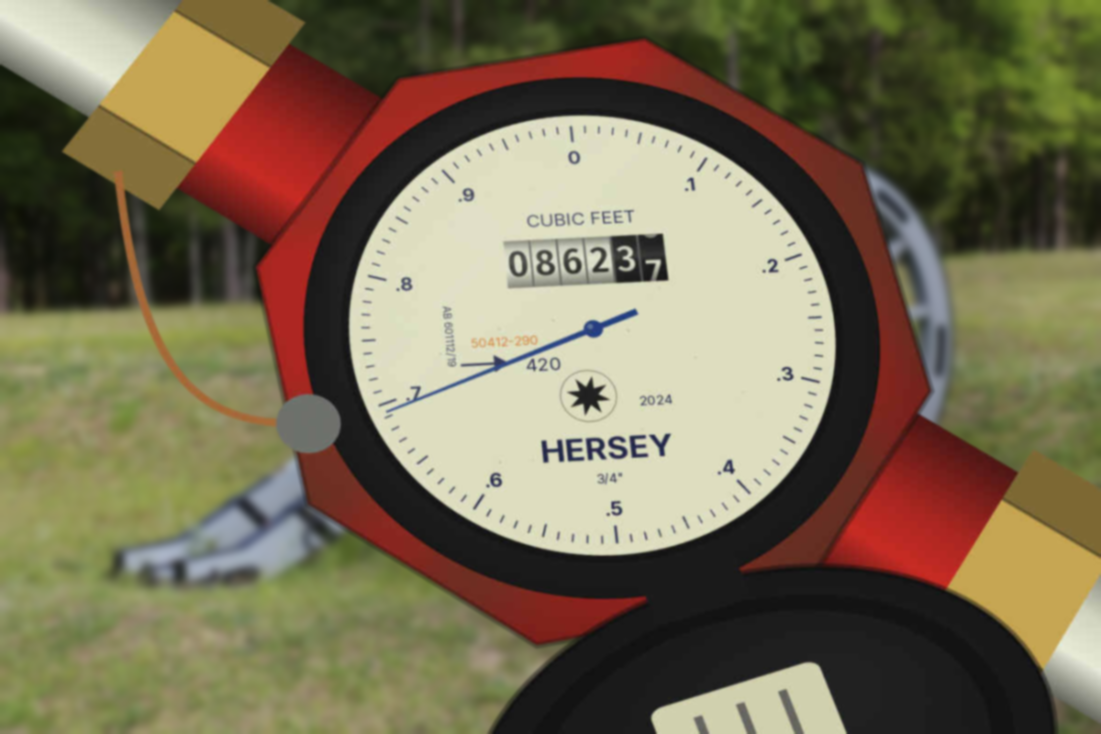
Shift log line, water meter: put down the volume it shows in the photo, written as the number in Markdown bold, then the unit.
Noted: **86236.69** ft³
